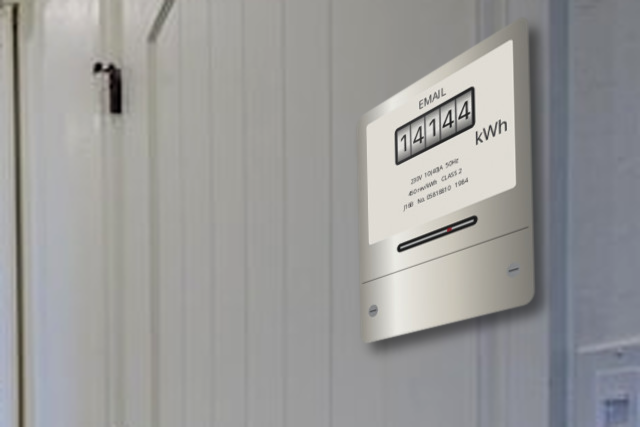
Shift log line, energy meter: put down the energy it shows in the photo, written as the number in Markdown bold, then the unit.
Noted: **14144** kWh
